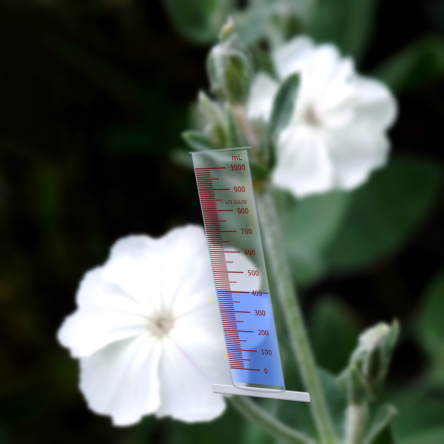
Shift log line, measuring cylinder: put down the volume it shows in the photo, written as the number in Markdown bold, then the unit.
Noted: **400** mL
